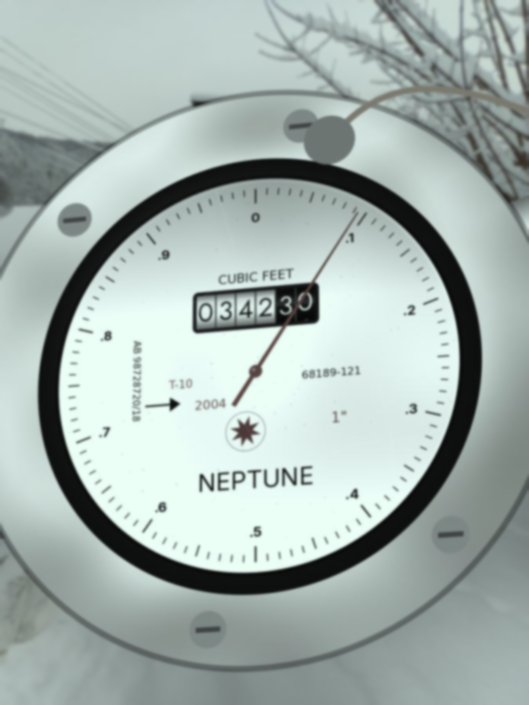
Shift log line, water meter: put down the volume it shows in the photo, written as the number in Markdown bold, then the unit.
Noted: **34230.09** ft³
